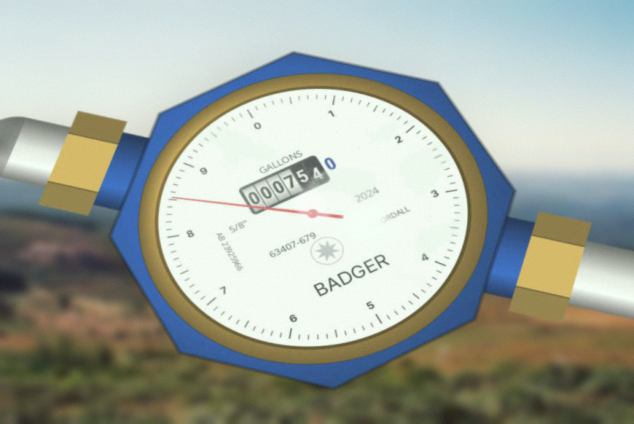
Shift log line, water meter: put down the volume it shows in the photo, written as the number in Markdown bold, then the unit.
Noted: **7538.5** gal
